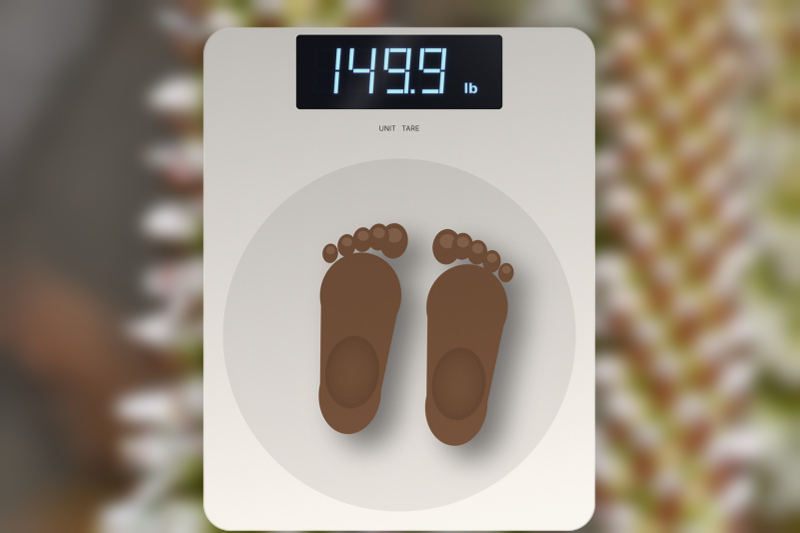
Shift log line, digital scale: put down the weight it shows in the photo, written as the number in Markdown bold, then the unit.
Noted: **149.9** lb
